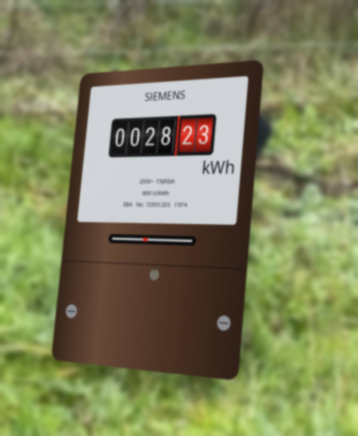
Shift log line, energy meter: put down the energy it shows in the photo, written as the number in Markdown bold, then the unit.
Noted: **28.23** kWh
